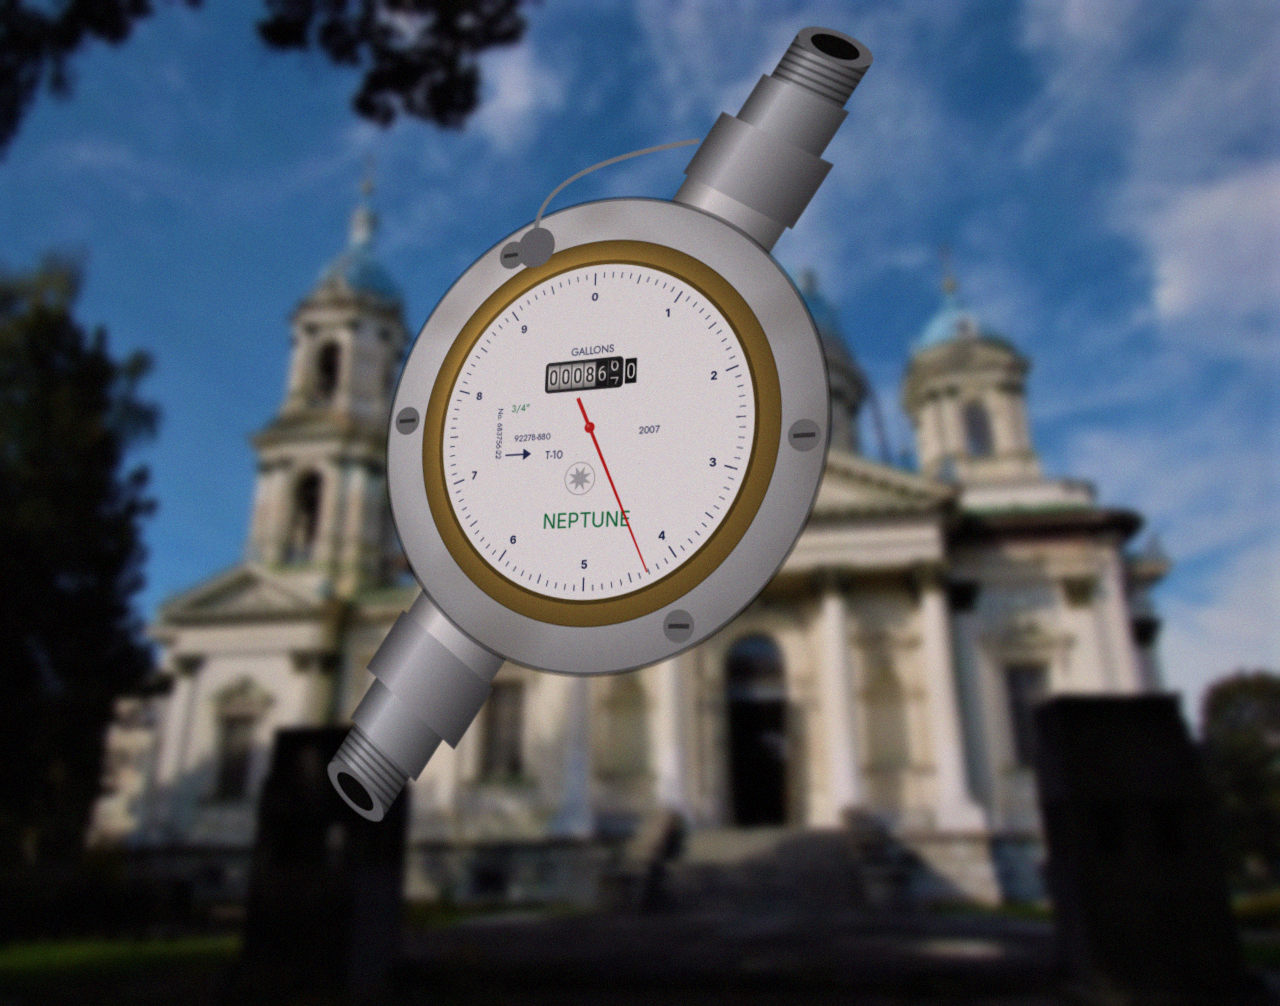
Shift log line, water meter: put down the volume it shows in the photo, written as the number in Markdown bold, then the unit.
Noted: **8664.3** gal
